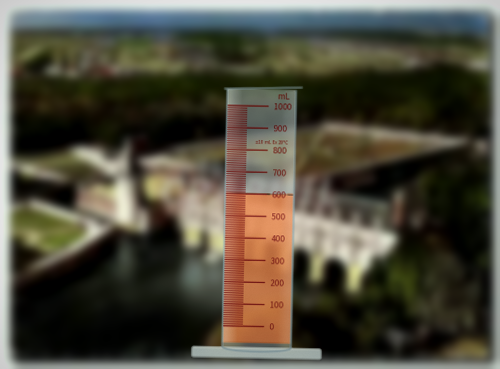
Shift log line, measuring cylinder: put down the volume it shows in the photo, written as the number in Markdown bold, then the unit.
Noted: **600** mL
